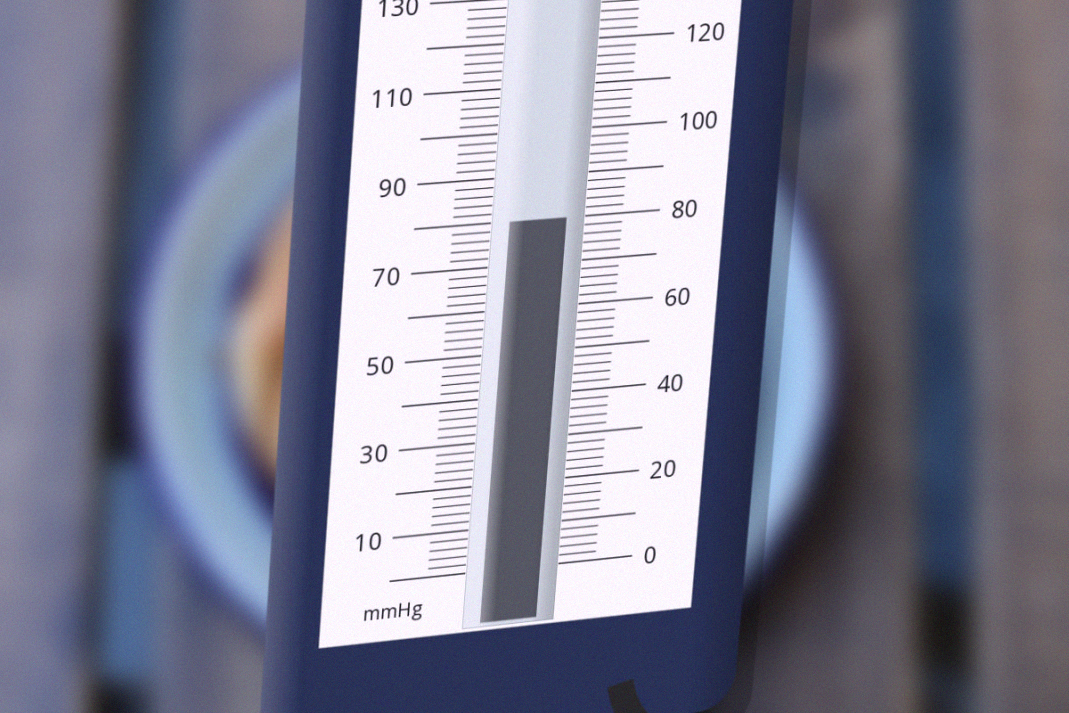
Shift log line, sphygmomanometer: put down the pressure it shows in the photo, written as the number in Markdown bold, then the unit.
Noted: **80** mmHg
